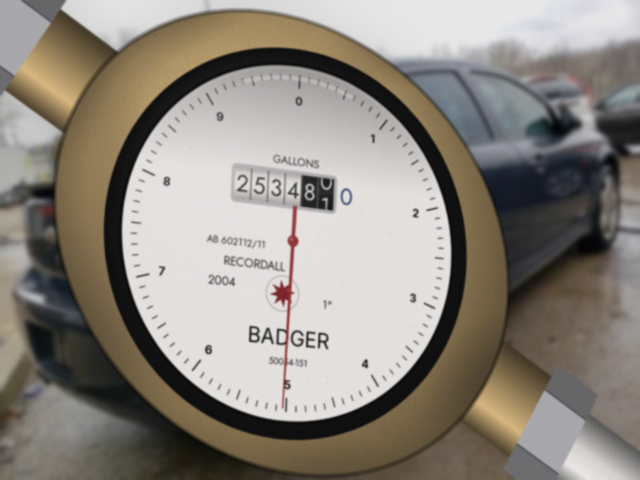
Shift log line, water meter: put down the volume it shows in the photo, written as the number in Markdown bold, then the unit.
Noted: **2534805.0** gal
